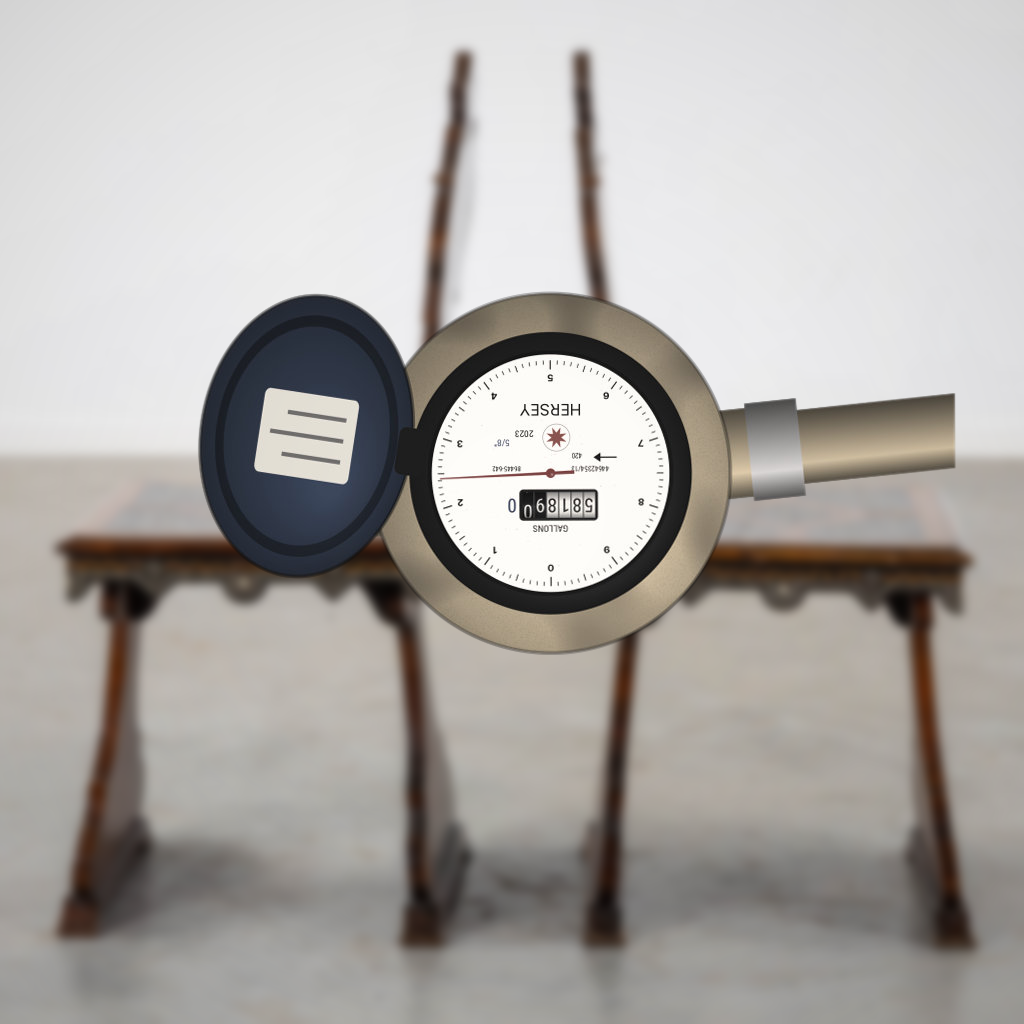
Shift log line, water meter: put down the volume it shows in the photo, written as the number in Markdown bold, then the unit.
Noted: **5818902.4** gal
